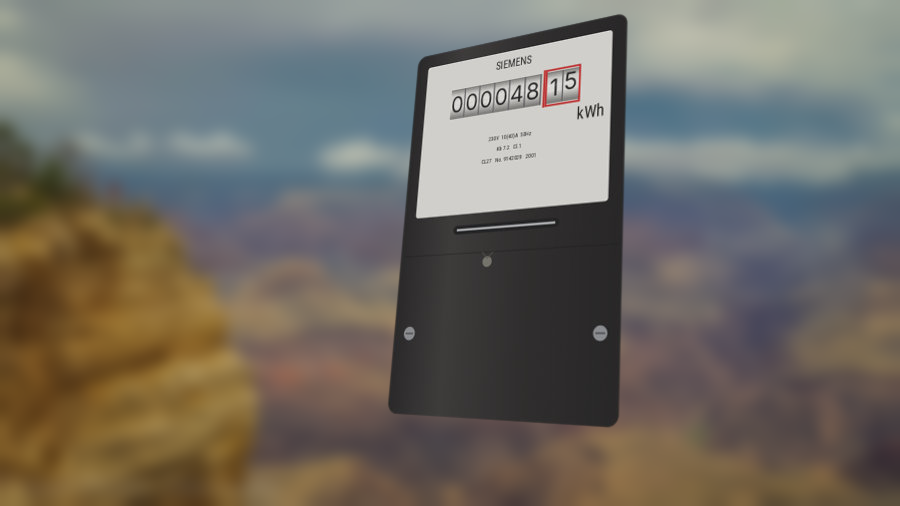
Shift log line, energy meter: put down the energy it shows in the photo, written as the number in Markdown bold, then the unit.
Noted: **48.15** kWh
